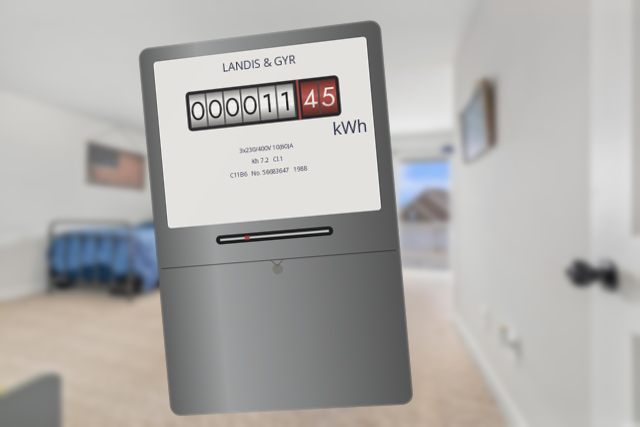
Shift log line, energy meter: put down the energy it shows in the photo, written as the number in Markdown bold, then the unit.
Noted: **11.45** kWh
